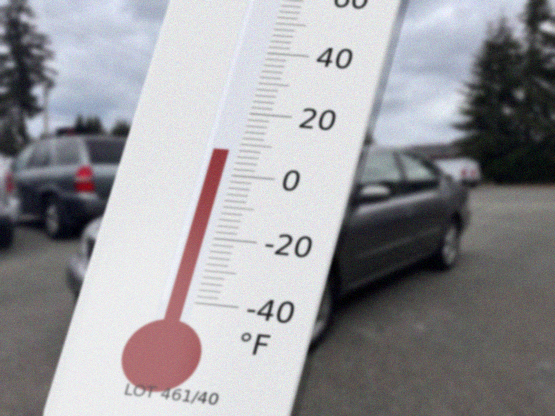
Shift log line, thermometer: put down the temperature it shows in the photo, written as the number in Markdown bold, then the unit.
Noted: **8** °F
